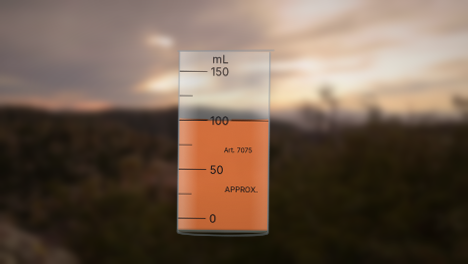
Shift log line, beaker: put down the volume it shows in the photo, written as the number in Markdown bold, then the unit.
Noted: **100** mL
